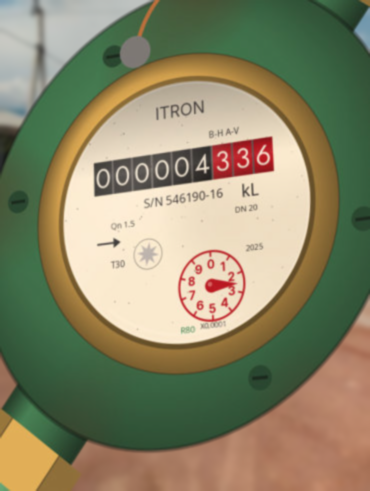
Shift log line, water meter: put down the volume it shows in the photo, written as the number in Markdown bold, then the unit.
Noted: **4.3362** kL
